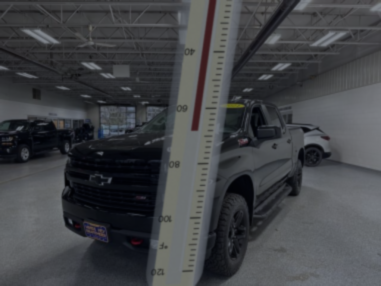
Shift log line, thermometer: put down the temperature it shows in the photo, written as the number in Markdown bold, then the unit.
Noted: **68** °F
